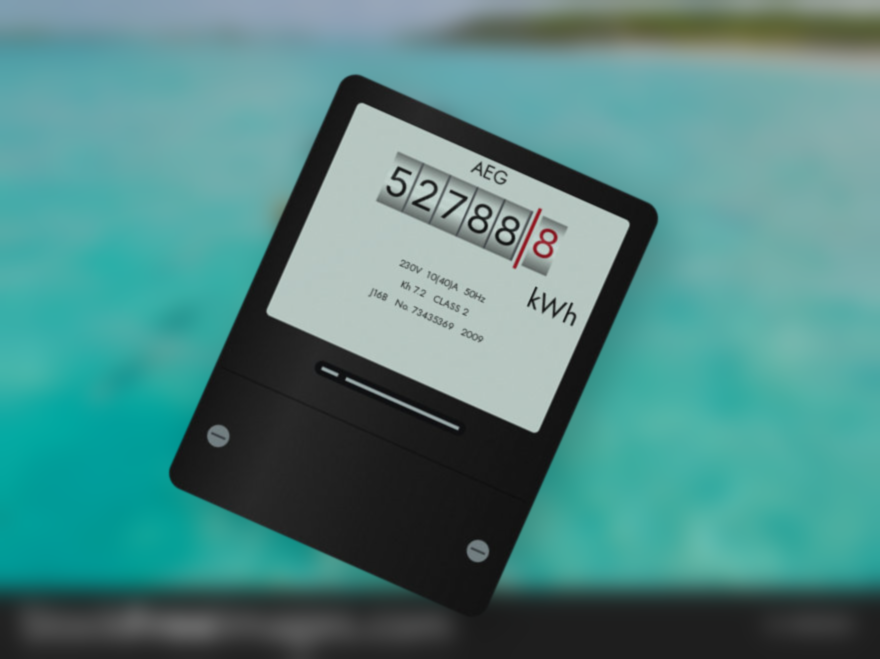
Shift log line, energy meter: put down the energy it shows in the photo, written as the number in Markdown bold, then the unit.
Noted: **52788.8** kWh
